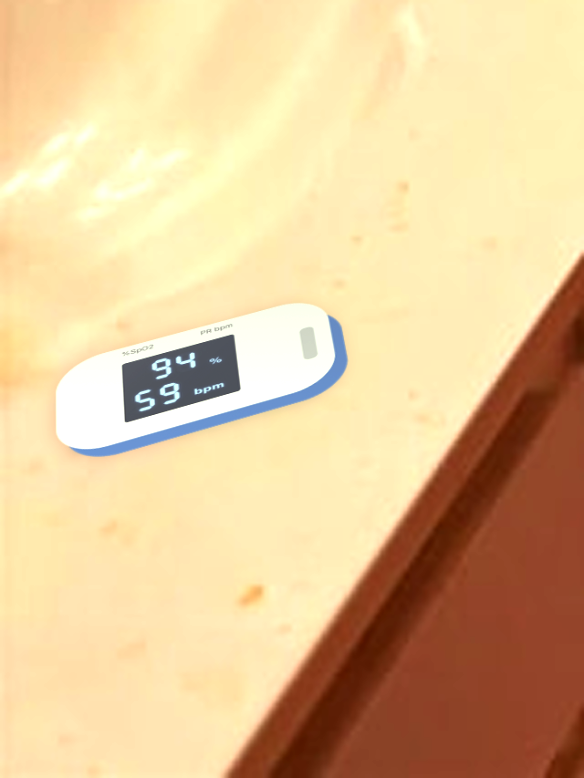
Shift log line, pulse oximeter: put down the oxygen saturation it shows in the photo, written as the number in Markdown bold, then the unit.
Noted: **94** %
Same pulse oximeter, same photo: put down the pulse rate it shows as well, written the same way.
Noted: **59** bpm
